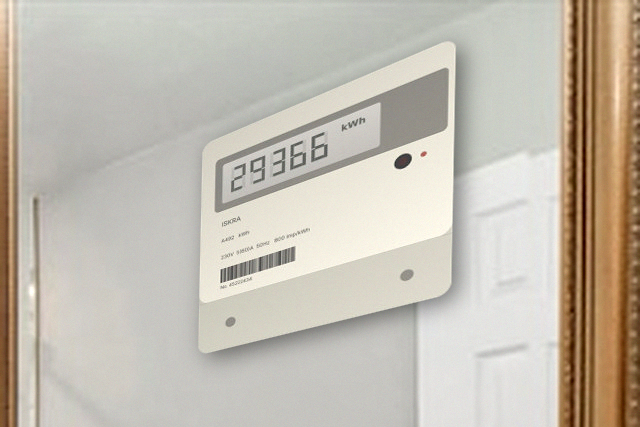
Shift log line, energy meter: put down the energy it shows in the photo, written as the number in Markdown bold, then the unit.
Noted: **29366** kWh
